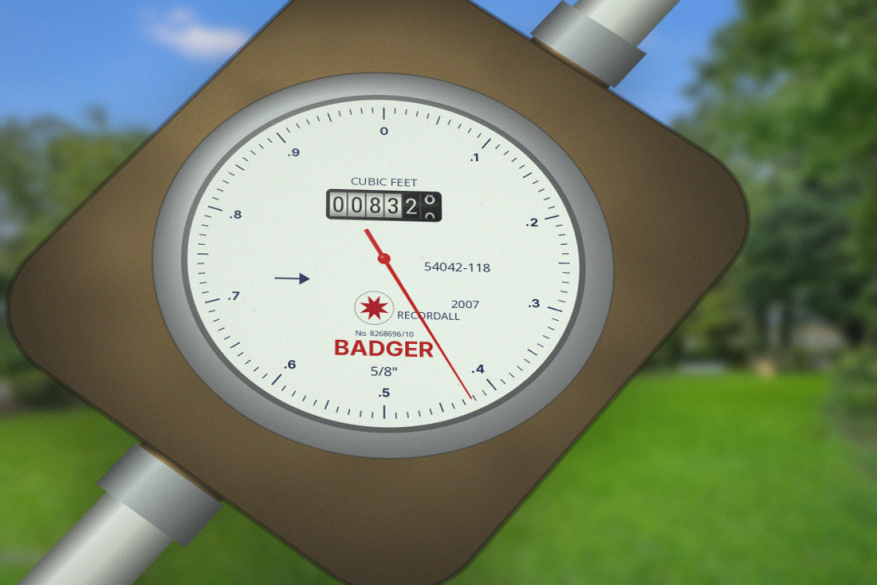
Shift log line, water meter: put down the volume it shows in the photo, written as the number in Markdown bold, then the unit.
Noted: **8328.42** ft³
